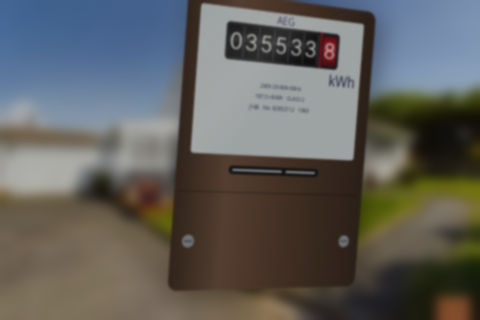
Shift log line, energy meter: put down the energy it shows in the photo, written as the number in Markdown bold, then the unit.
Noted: **35533.8** kWh
